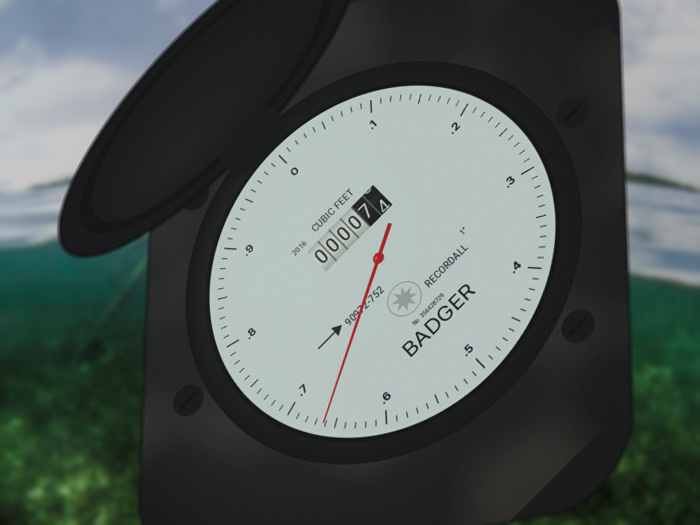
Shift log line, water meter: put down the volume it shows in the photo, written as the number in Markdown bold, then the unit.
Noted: **73.66** ft³
